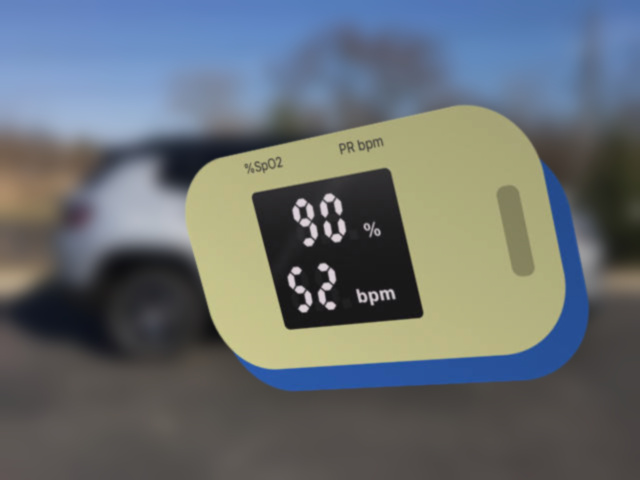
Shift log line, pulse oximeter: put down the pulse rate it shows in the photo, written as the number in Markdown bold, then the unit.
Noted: **52** bpm
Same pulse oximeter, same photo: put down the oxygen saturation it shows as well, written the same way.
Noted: **90** %
